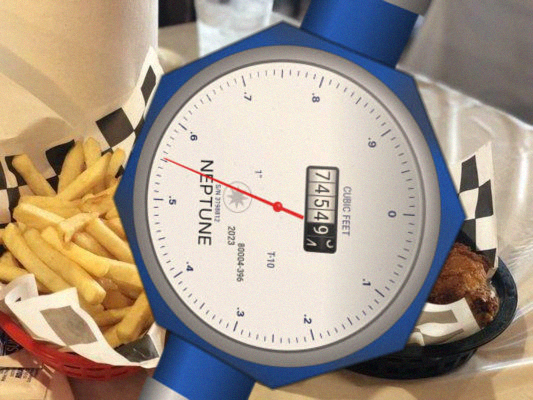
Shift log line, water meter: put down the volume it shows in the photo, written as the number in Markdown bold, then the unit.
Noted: **745493.55** ft³
